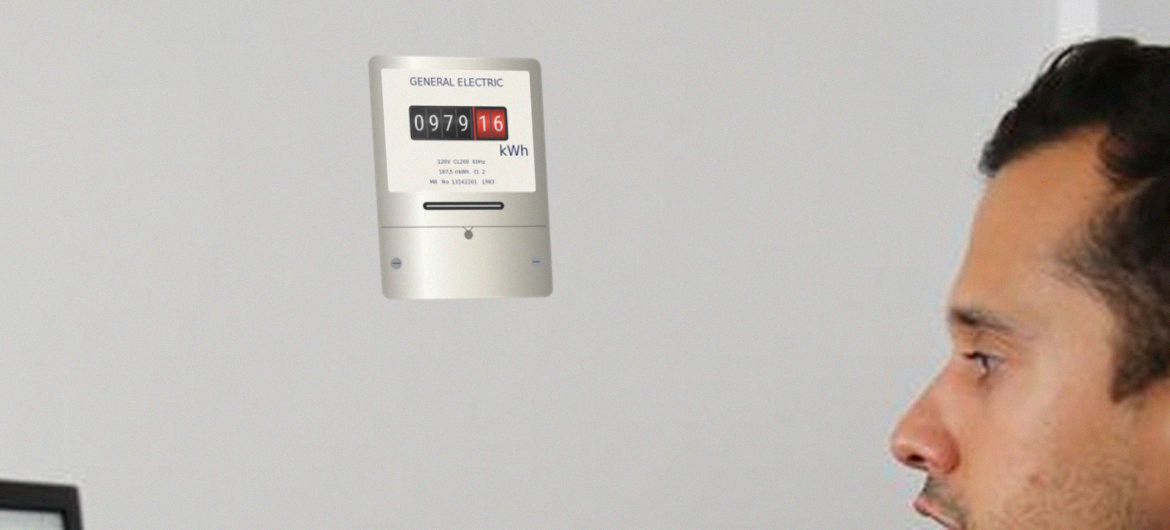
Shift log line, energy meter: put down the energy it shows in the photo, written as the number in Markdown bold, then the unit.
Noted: **979.16** kWh
